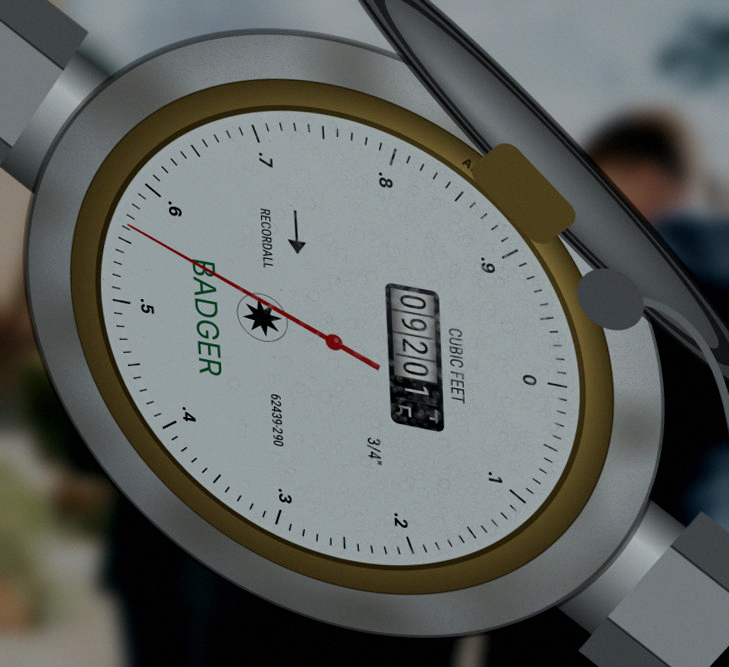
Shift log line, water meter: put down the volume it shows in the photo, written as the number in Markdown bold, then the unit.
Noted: **92014.56** ft³
